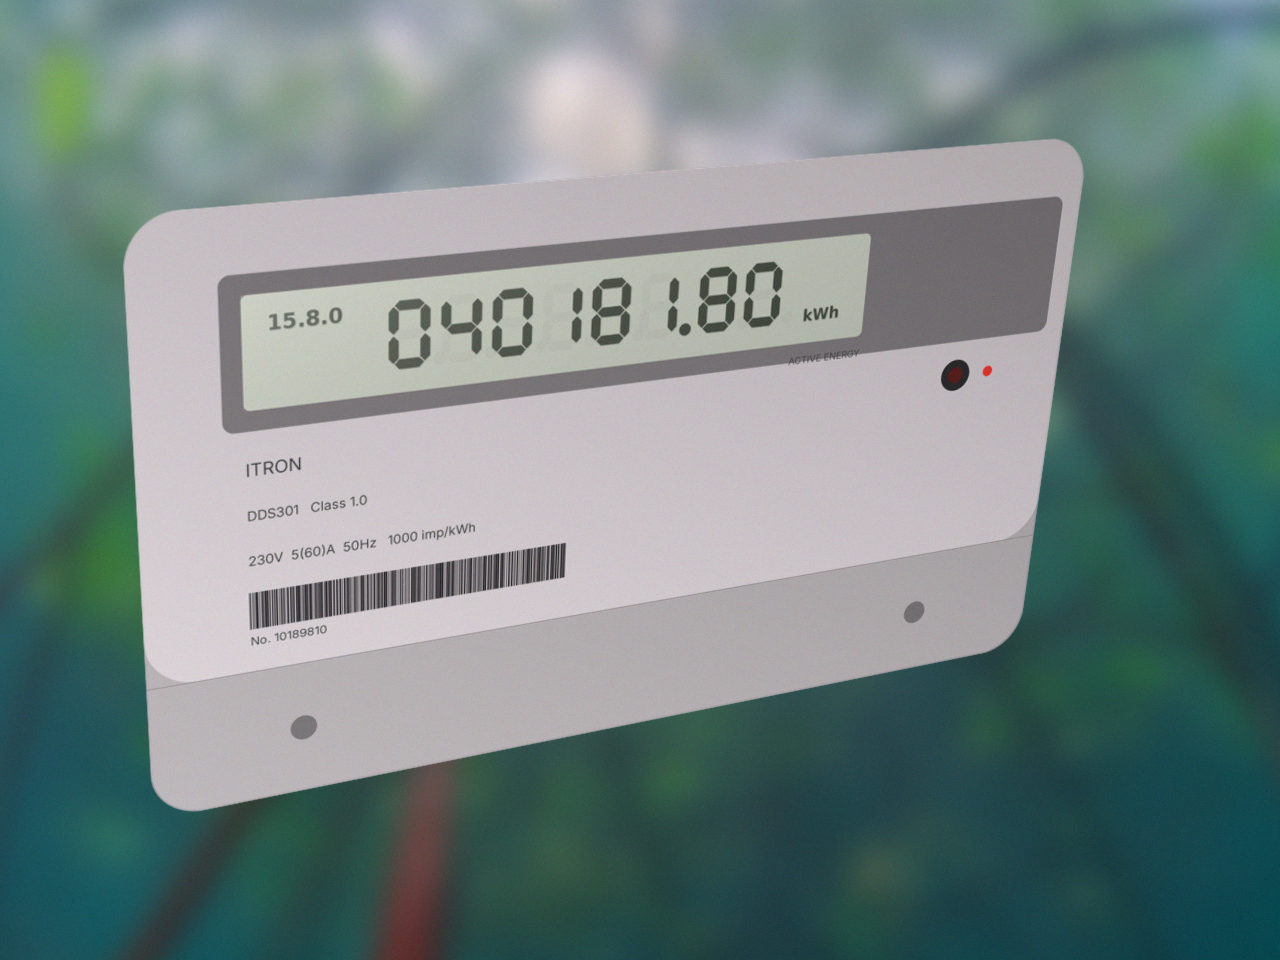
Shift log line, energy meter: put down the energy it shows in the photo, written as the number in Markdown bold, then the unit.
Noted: **40181.80** kWh
